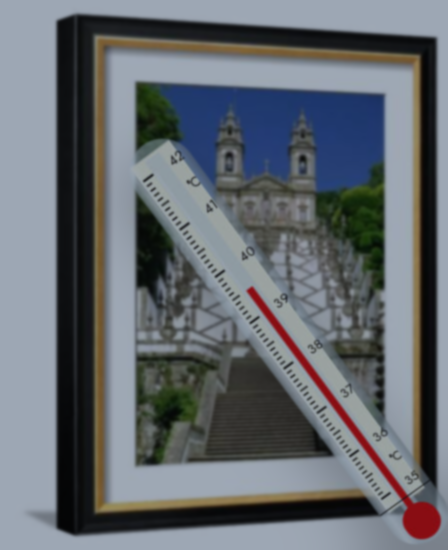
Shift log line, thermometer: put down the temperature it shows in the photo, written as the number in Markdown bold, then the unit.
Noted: **39.5** °C
